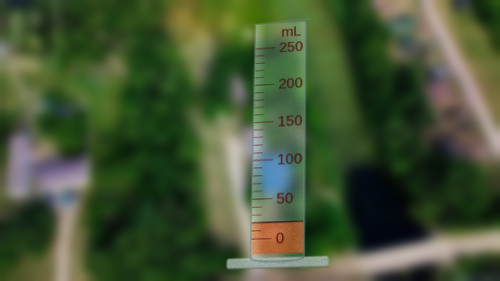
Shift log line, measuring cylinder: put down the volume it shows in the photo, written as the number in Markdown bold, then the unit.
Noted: **20** mL
